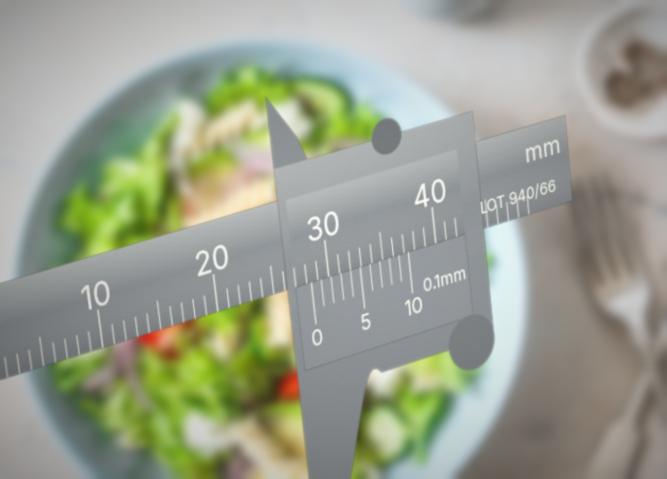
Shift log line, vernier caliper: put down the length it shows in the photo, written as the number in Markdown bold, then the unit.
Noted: **28.4** mm
